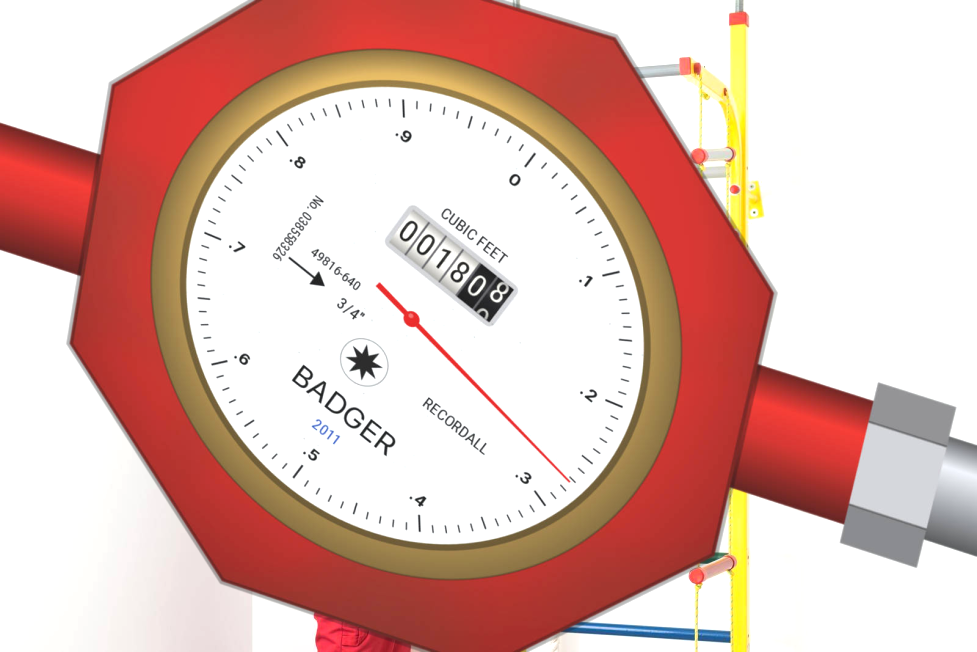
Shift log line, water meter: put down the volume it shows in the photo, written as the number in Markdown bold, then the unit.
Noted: **1808.27** ft³
